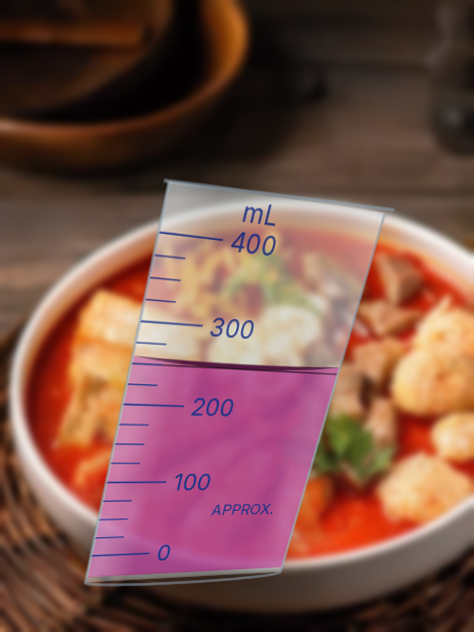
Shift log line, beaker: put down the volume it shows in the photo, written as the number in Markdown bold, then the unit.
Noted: **250** mL
